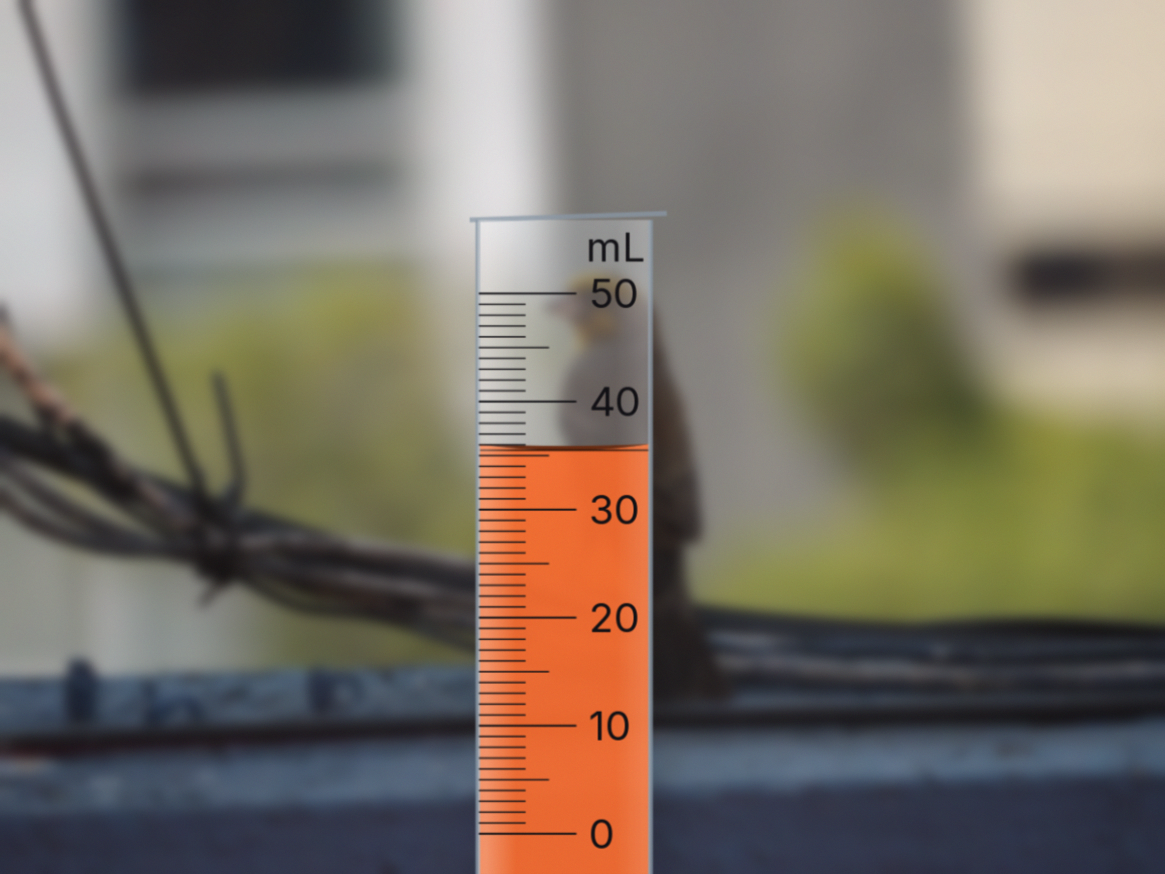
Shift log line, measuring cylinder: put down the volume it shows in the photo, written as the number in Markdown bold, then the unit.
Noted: **35.5** mL
